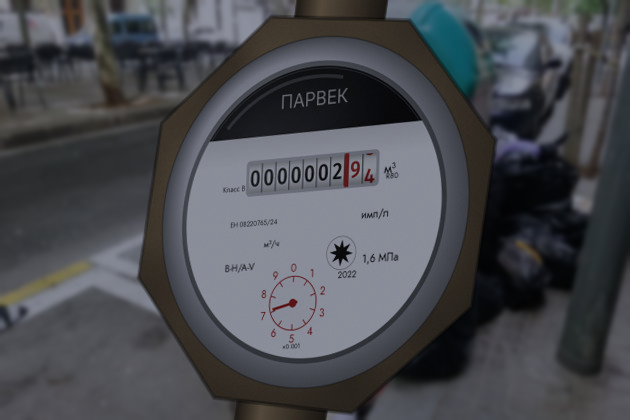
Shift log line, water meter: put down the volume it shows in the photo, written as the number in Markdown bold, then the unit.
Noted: **2.937** m³
